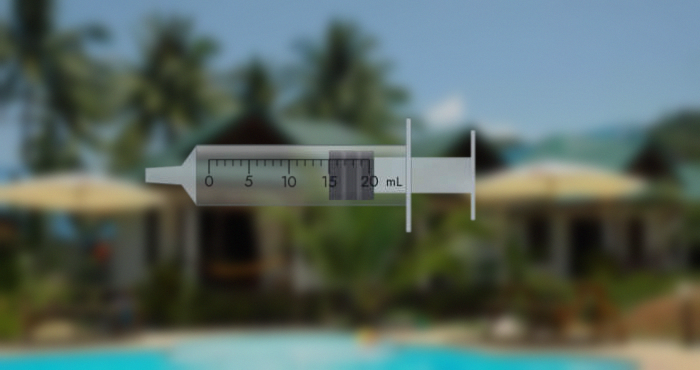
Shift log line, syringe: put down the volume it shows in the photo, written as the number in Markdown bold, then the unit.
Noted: **15** mL
